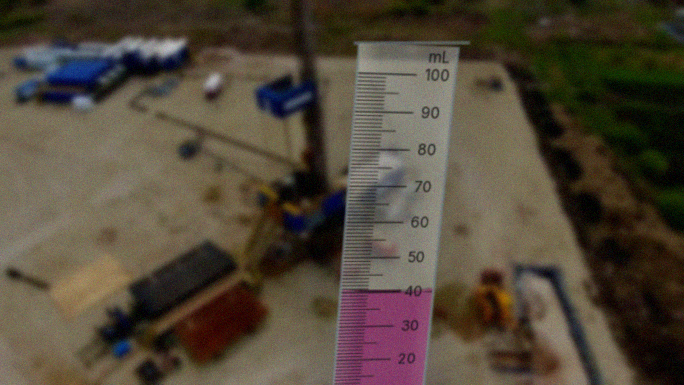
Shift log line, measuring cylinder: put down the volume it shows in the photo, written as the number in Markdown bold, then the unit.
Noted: **40** mL
